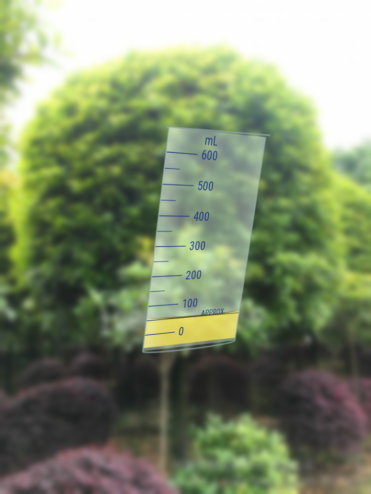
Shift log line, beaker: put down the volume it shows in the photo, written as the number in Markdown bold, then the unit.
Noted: **50** mL
